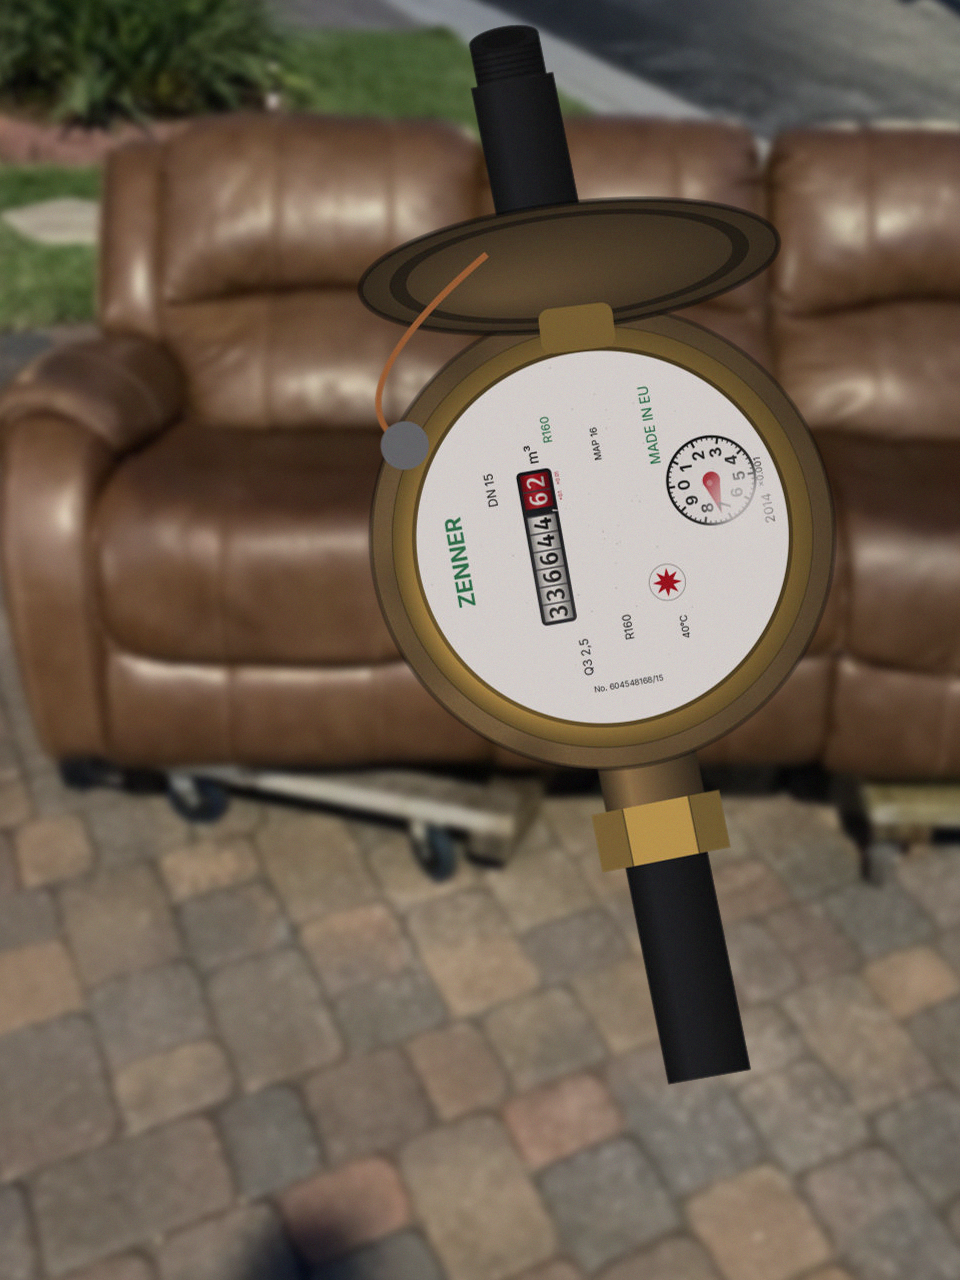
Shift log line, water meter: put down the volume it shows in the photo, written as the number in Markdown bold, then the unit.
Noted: **336644.627** m³
